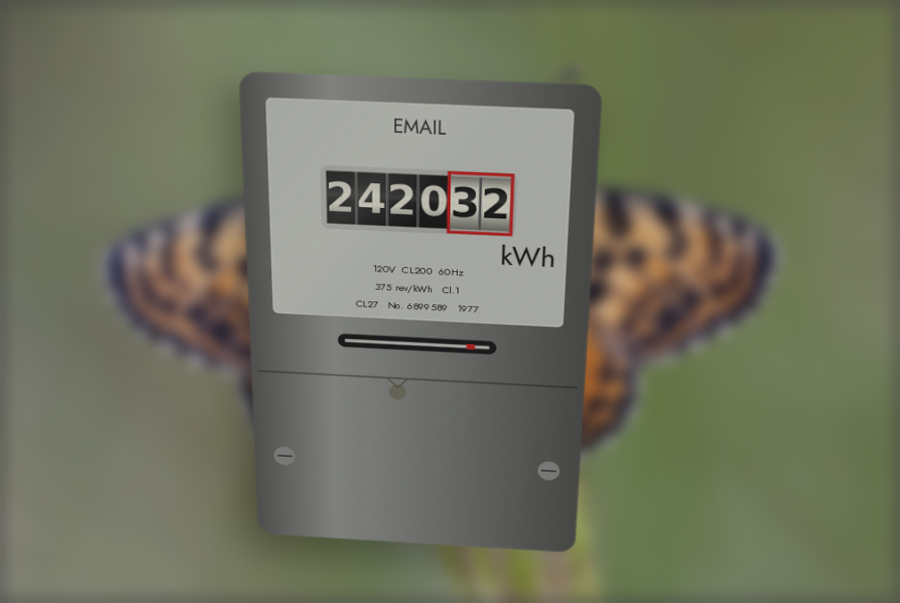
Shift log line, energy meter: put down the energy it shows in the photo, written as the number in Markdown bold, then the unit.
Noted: **2420.32** kWh
